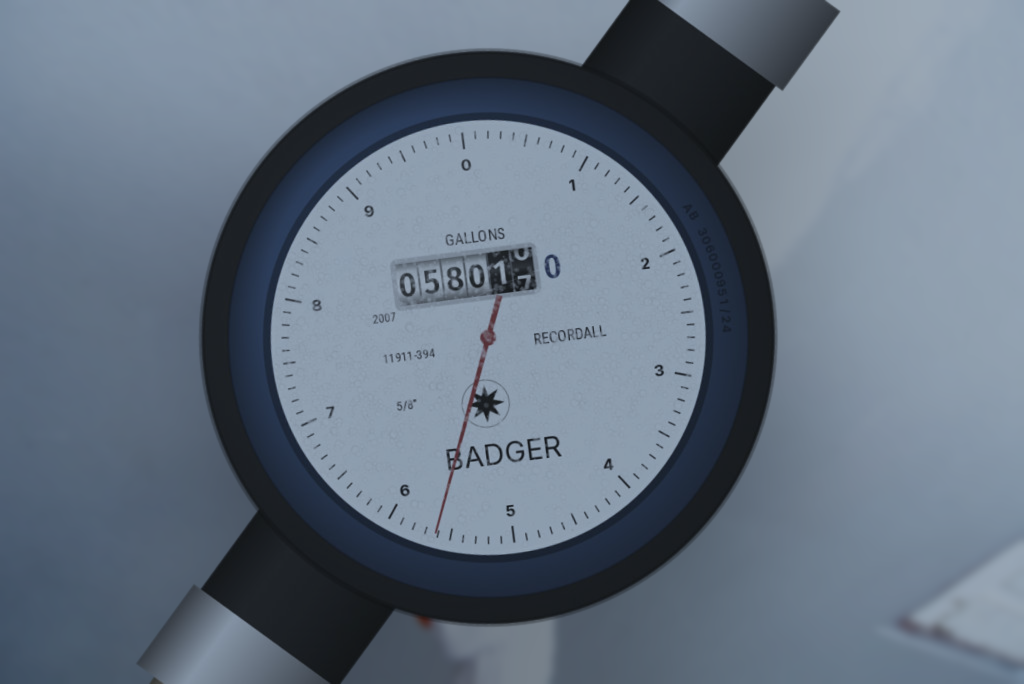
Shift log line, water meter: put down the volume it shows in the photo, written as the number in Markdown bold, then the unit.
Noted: **580165.6** gal
